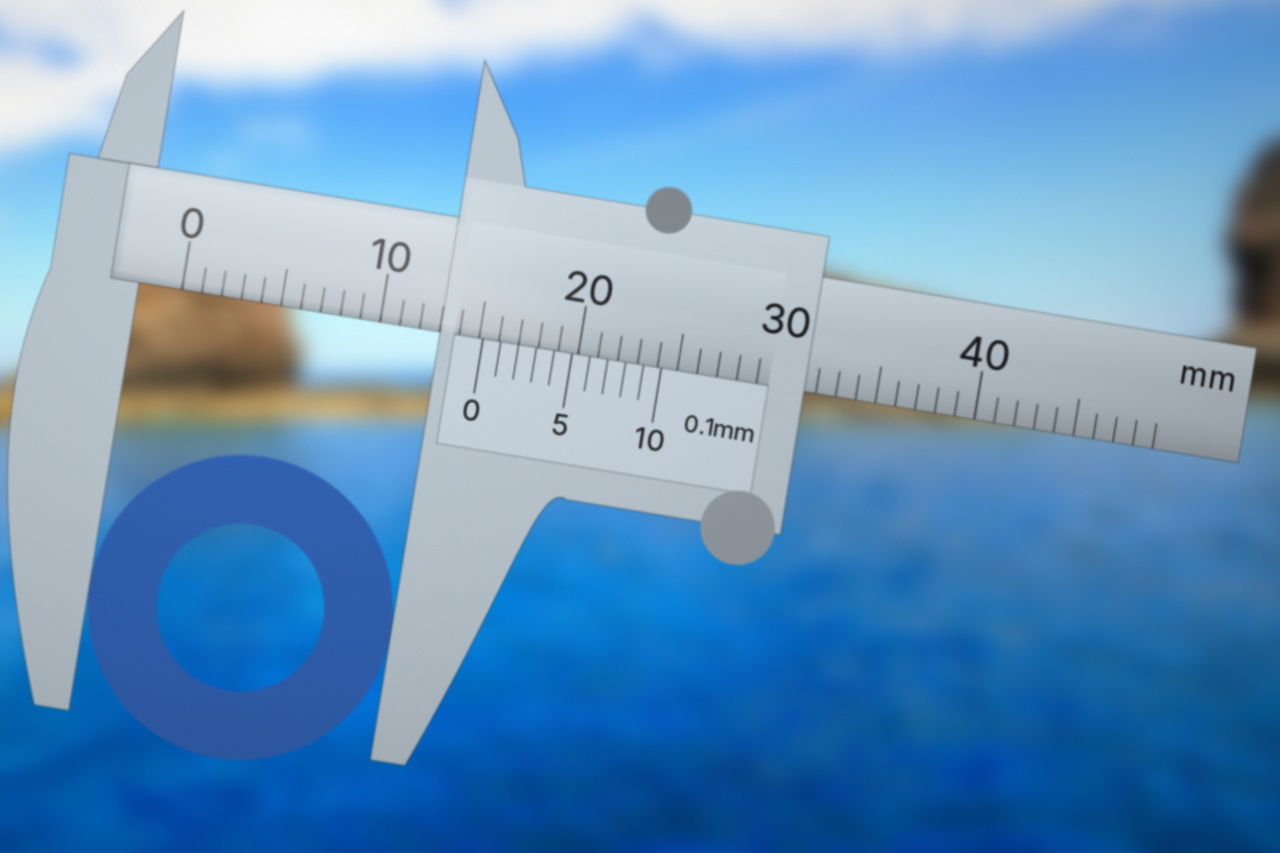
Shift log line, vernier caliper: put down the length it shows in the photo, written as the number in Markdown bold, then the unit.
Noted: **15.2** mm
